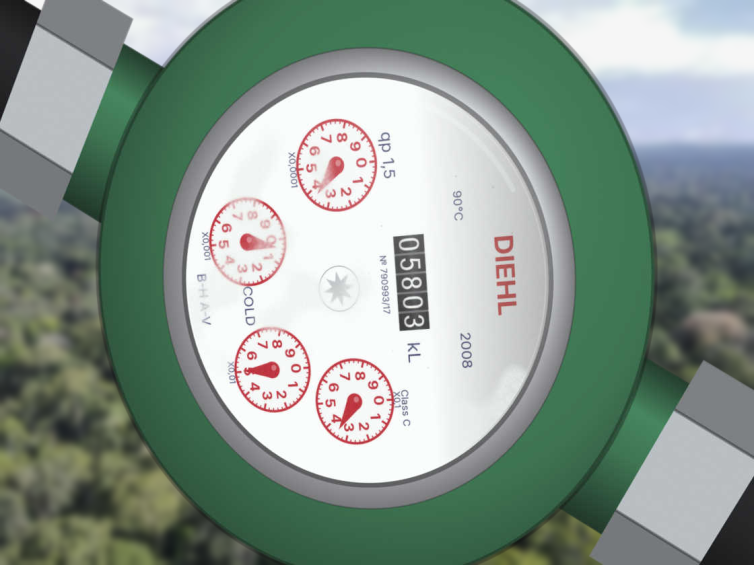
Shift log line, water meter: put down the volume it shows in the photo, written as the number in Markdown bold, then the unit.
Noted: **5803.3503** kL
